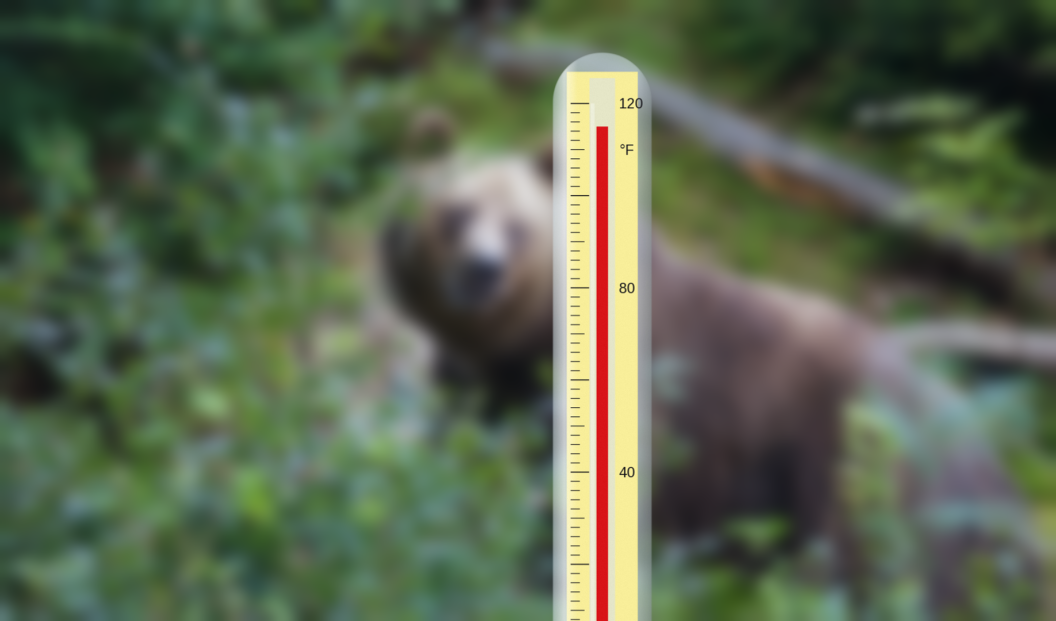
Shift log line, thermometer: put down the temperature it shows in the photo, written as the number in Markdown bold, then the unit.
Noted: **115** °F
